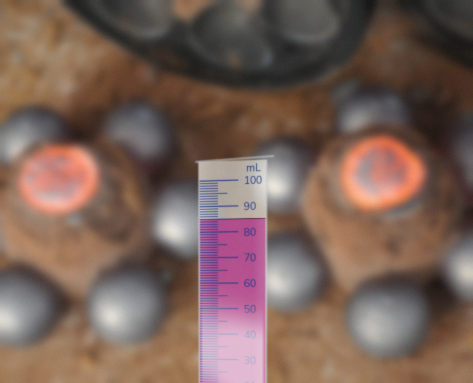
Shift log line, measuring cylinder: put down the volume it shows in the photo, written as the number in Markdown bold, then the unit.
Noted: **85** mL
